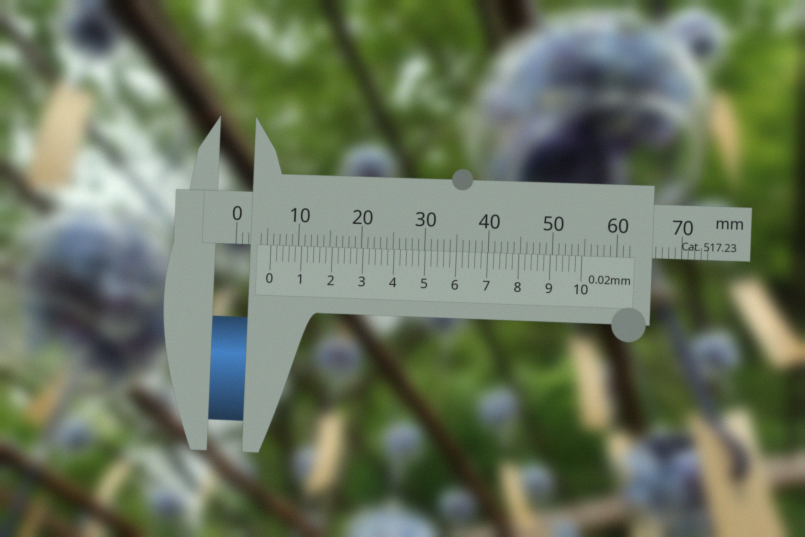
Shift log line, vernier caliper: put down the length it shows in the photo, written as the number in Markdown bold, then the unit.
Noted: **5.6** mm
